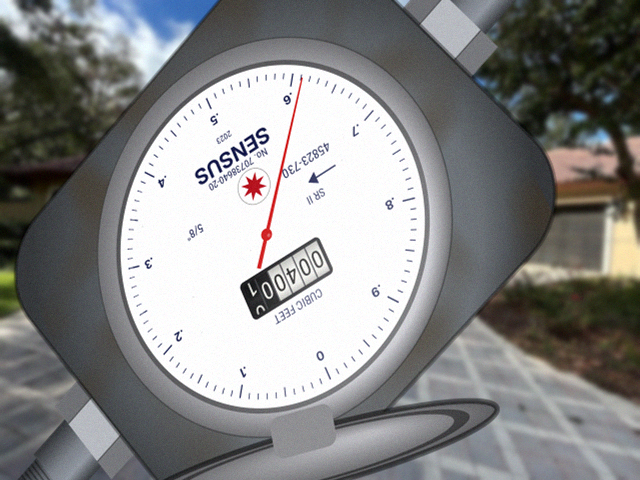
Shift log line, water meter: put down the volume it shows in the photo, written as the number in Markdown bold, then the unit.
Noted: **4000.61** ft³
